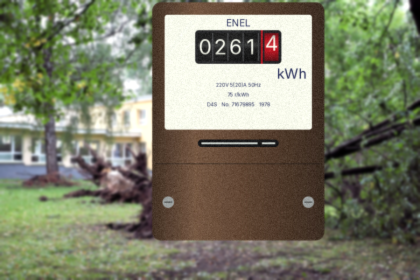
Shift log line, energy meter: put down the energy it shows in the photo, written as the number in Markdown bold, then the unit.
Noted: **261.4** kWh
